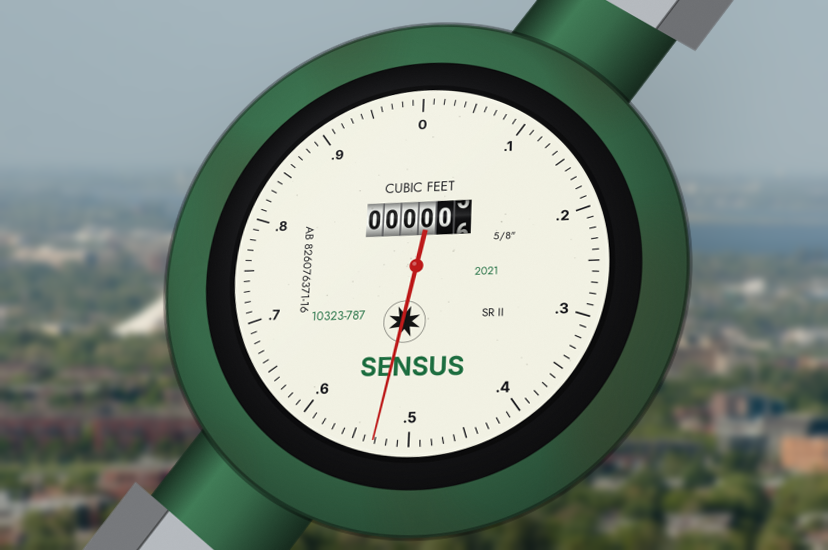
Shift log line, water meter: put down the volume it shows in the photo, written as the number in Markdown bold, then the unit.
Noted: **5.53** ft³
